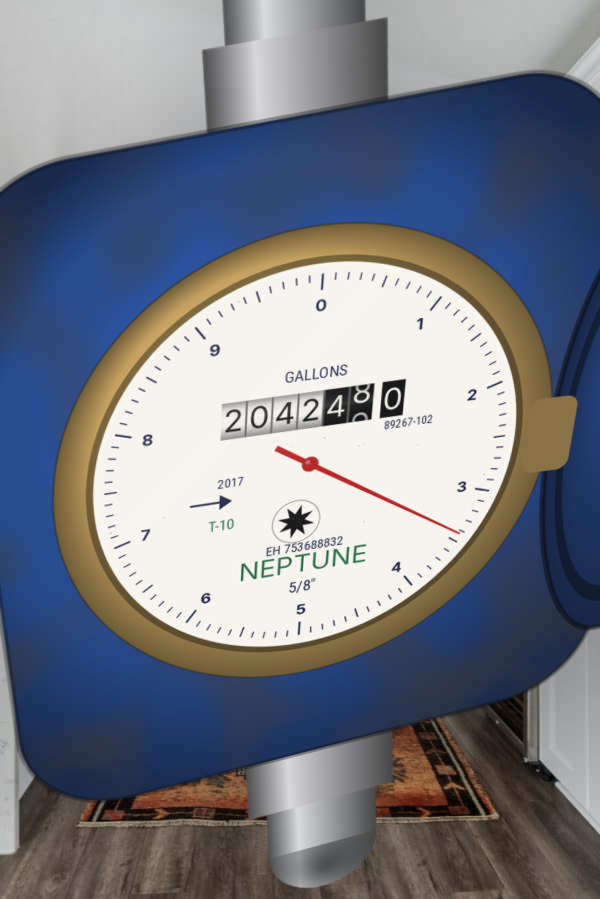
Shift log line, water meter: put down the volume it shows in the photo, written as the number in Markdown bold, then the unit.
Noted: **2042483.4** gal
